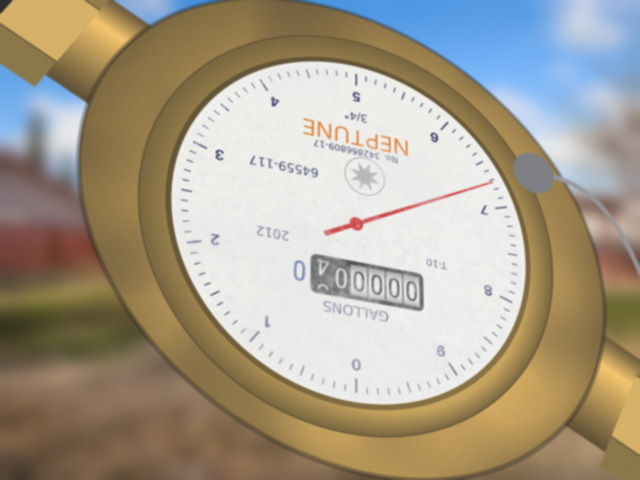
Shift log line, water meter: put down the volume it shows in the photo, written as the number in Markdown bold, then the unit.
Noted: **36.7** gal
